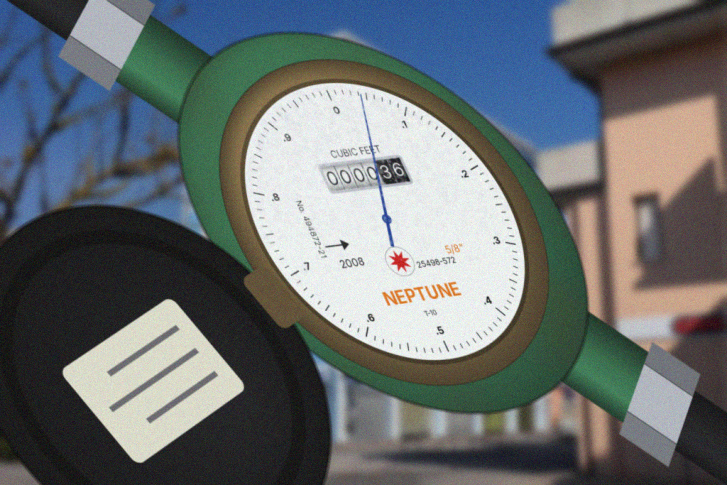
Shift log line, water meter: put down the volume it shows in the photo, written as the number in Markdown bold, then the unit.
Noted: **36.04** ft³
